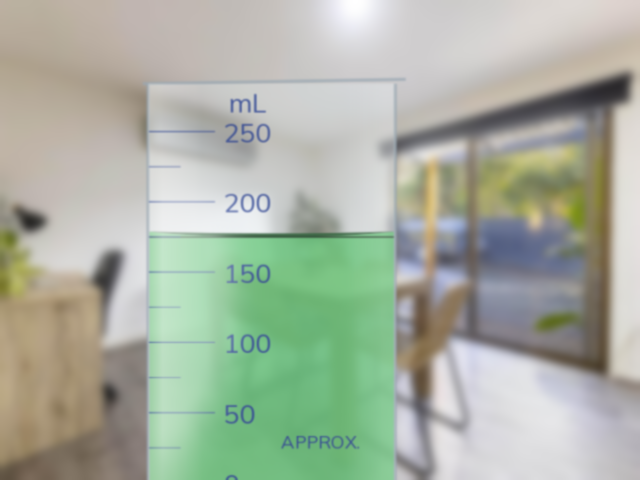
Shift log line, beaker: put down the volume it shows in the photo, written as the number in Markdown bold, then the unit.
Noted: **175** mL
